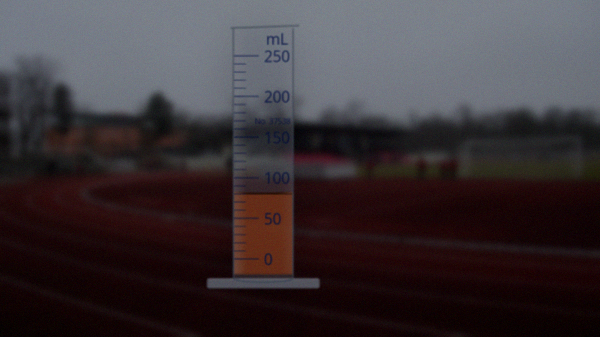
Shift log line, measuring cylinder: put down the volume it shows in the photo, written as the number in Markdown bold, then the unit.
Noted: **80** mL
